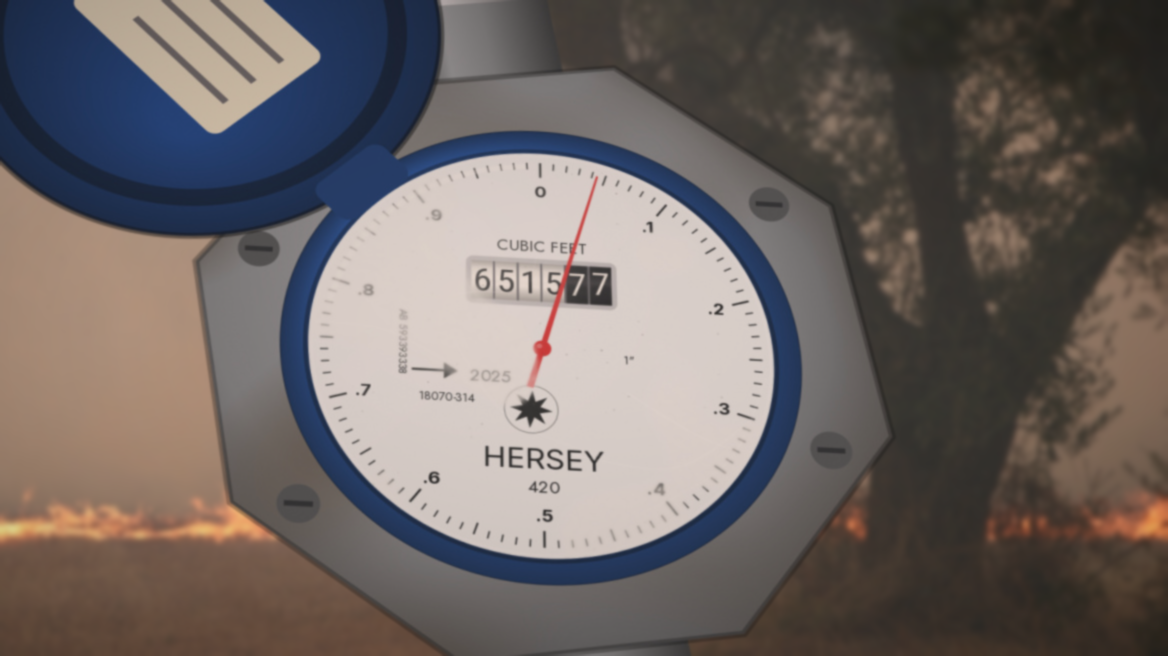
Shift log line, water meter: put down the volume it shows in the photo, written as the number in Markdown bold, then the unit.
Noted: **651577.04** ft³
